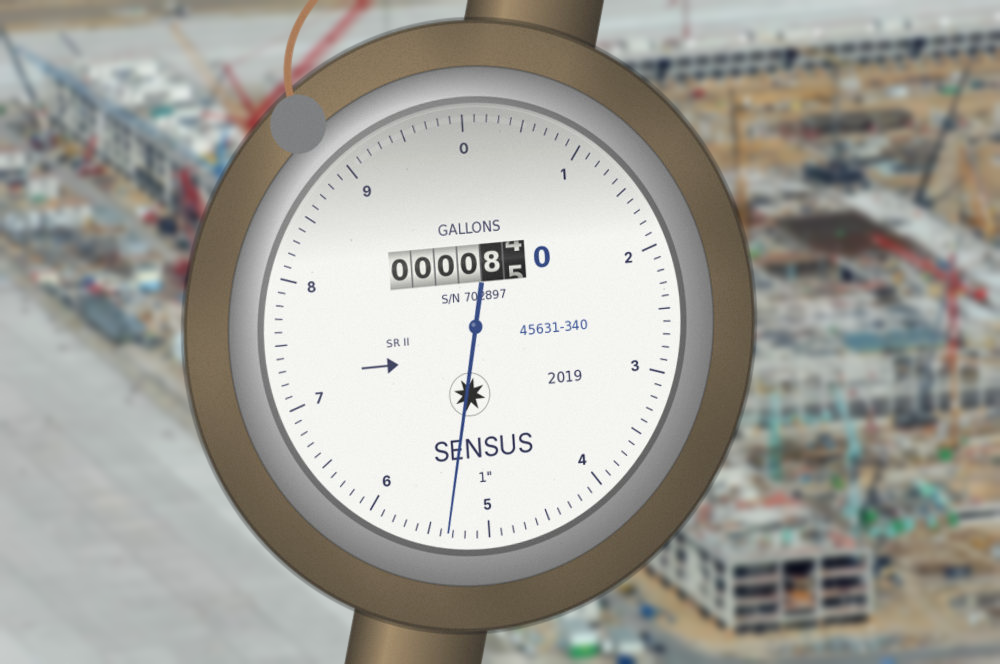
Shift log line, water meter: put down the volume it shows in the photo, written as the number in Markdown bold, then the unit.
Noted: **845.3** gal
